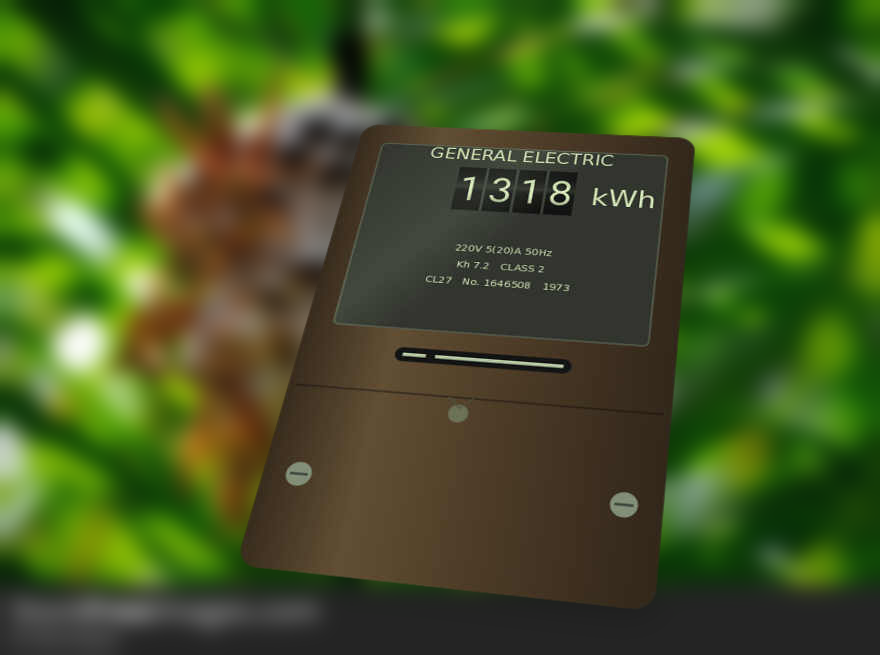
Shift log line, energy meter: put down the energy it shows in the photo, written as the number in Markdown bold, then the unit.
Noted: **1318** kWh
